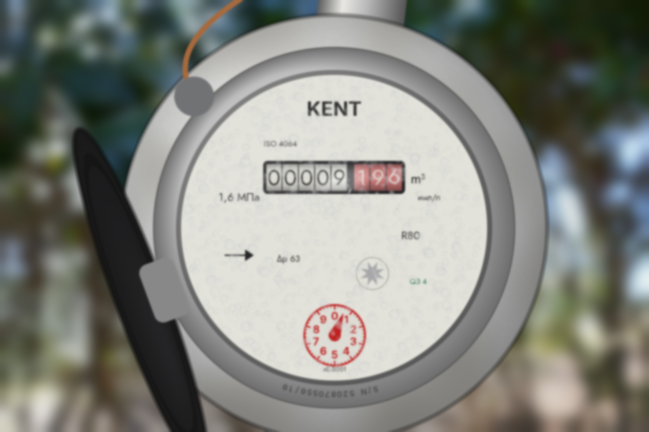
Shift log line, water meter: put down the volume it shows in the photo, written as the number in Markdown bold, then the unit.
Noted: **9.1960** m³
